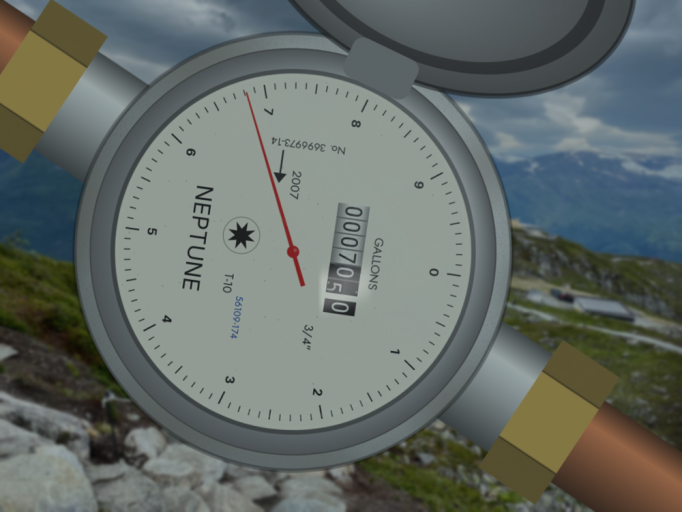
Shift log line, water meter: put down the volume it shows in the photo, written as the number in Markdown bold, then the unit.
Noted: **7046.8** gal
